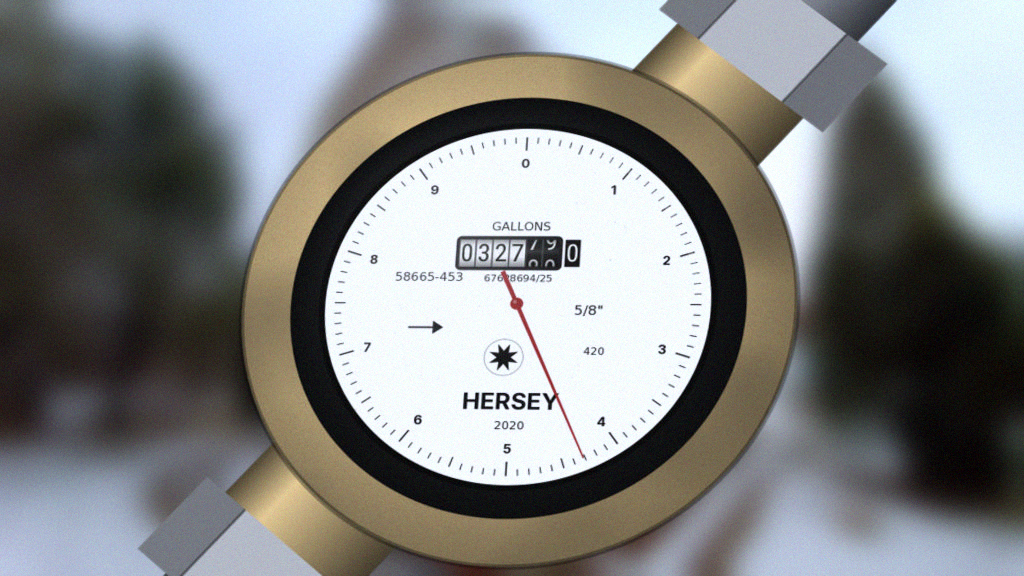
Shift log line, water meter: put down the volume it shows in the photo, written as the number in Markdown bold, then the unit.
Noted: **327794.3** gal
